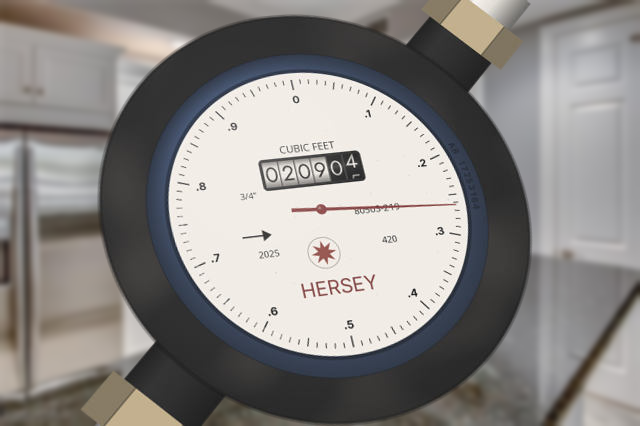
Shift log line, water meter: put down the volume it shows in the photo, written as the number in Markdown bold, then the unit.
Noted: **20904.26** ft³
